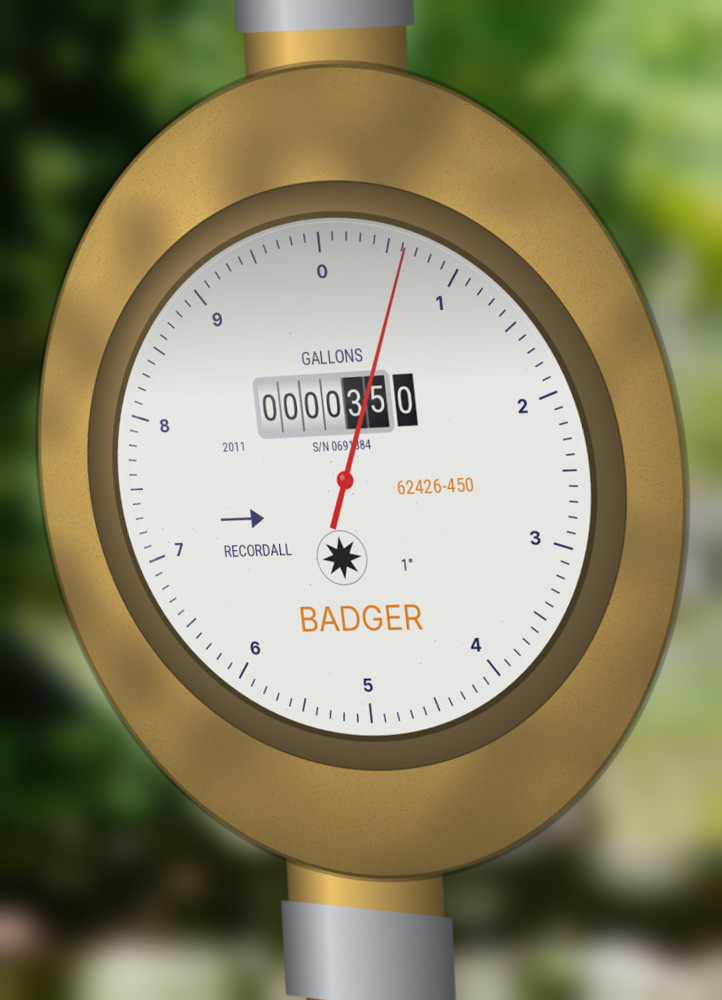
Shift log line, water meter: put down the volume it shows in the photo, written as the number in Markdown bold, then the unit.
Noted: **350.6** gal
